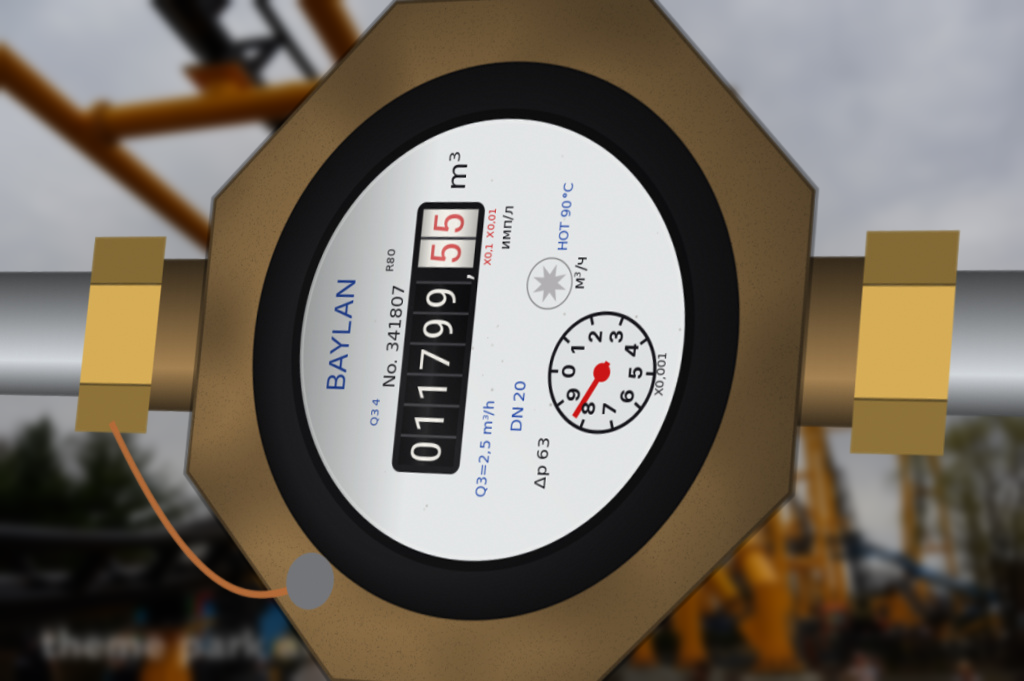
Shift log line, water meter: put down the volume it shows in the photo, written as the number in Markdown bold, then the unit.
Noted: **11799.558** m³
